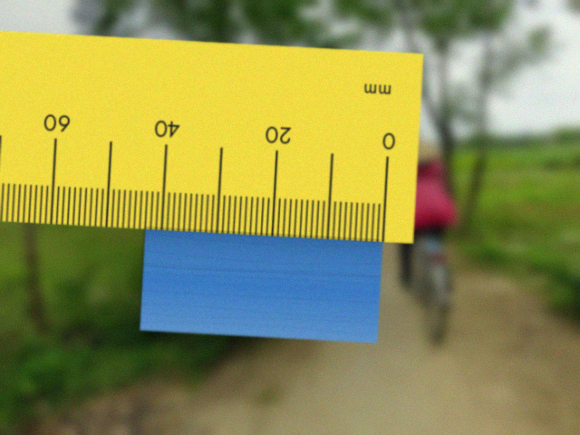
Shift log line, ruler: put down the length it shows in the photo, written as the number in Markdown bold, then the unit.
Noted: **43** mm
